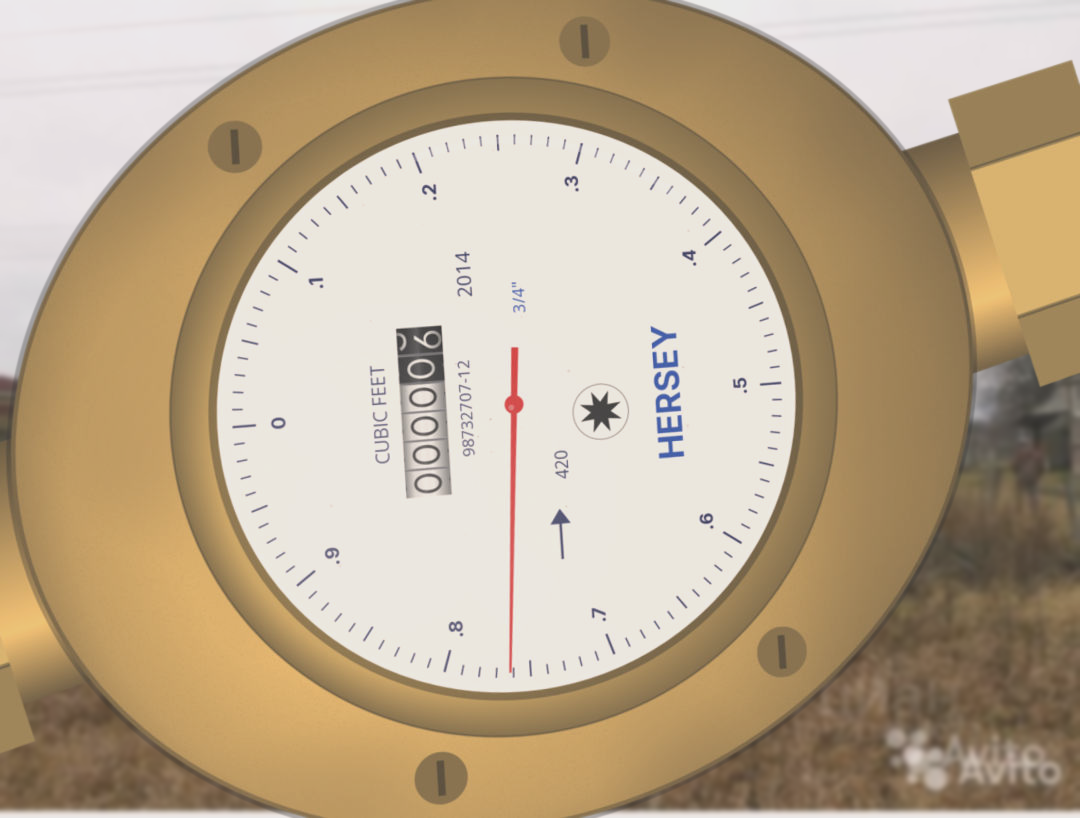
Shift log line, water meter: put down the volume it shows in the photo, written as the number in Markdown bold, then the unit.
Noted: **5.76** ft³
